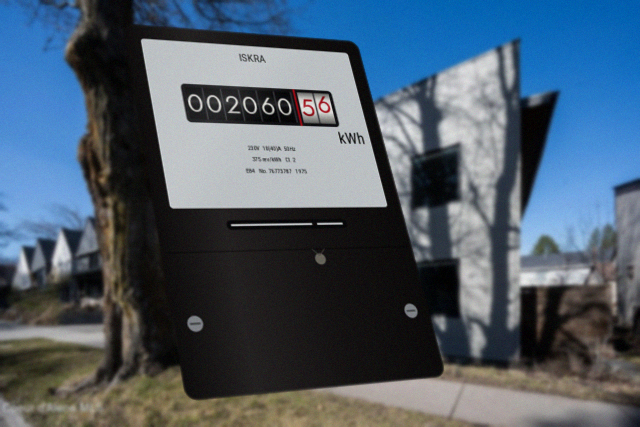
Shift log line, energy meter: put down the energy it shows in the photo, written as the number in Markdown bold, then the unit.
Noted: **2060.56** kWh
